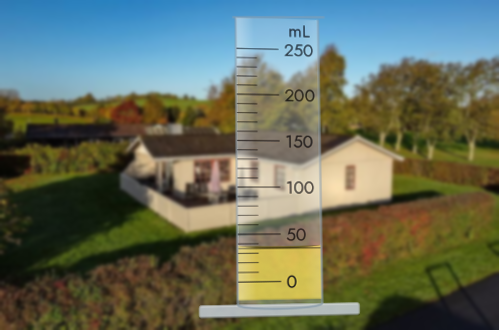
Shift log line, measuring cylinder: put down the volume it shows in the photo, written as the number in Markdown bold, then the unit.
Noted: **35** mL
